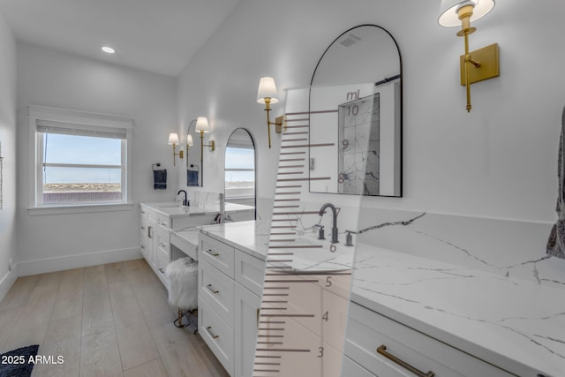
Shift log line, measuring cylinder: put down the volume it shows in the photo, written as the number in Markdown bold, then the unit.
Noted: **5.2** mL
